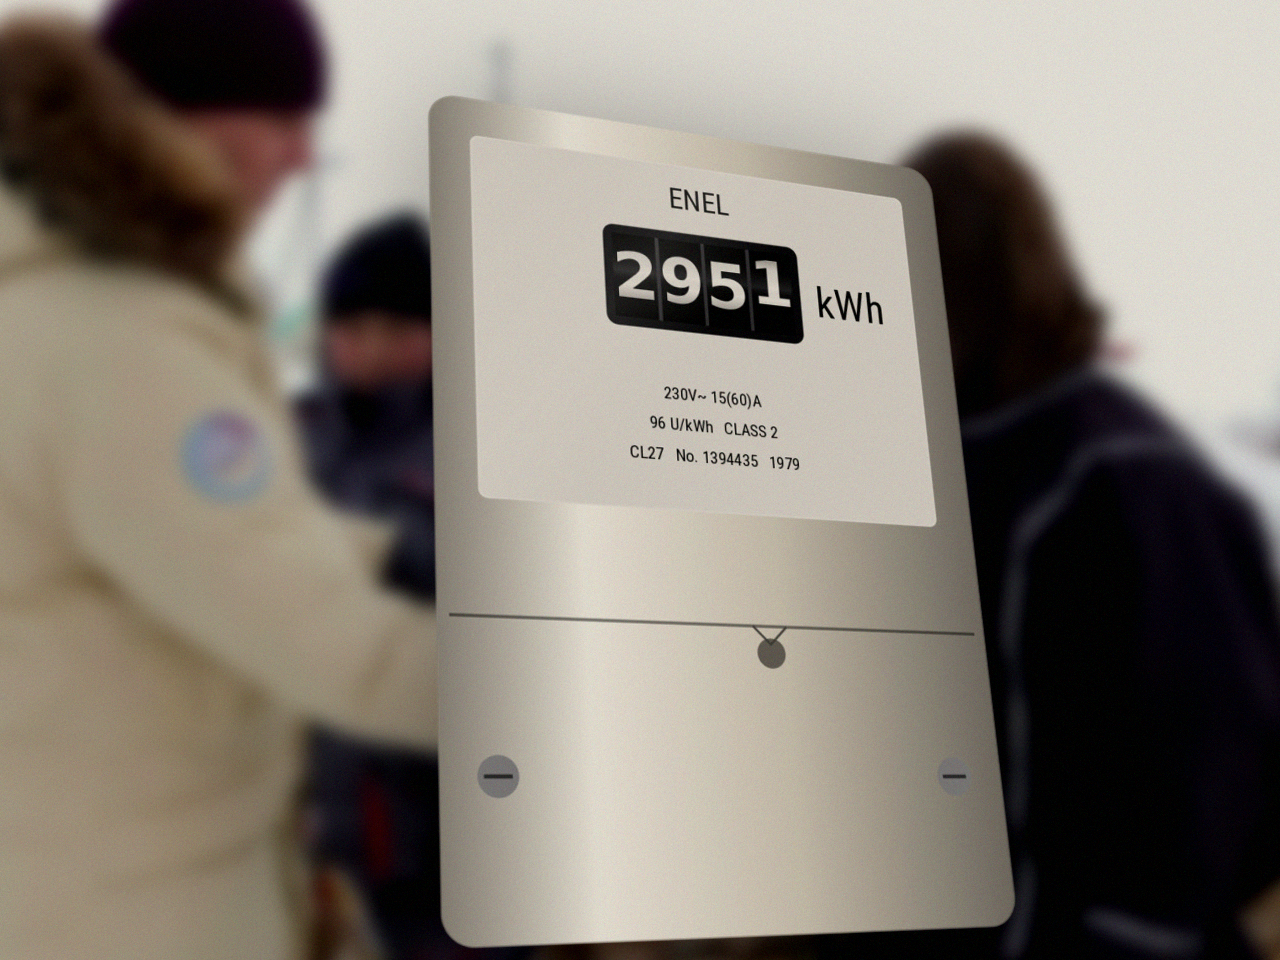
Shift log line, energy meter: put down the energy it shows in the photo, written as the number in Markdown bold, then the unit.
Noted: **2951** kWh
